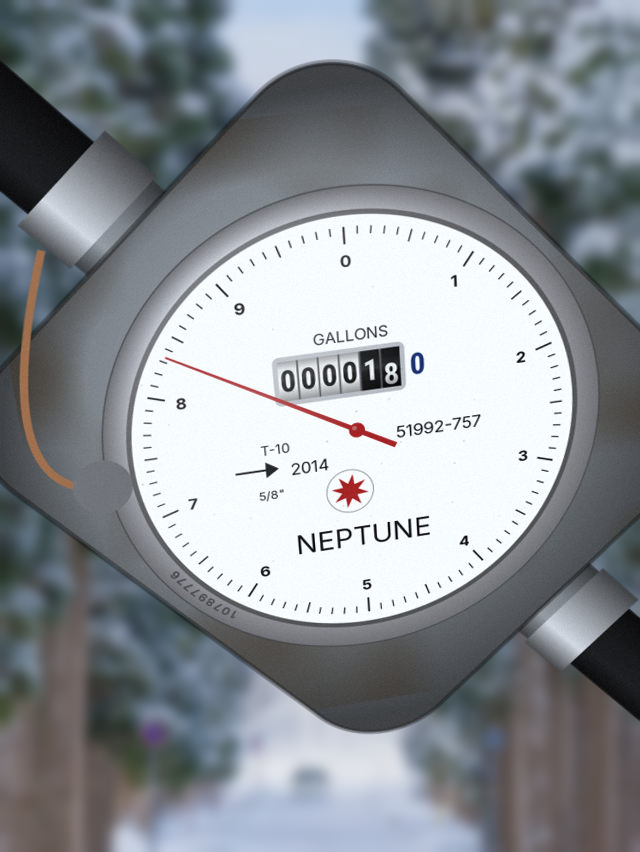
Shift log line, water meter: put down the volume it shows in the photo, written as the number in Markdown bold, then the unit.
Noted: **178.3** gal
